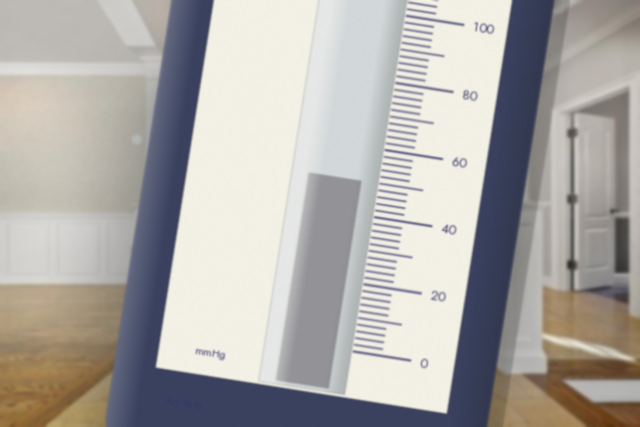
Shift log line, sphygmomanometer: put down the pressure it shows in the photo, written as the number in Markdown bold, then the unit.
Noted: **50** mmHg
